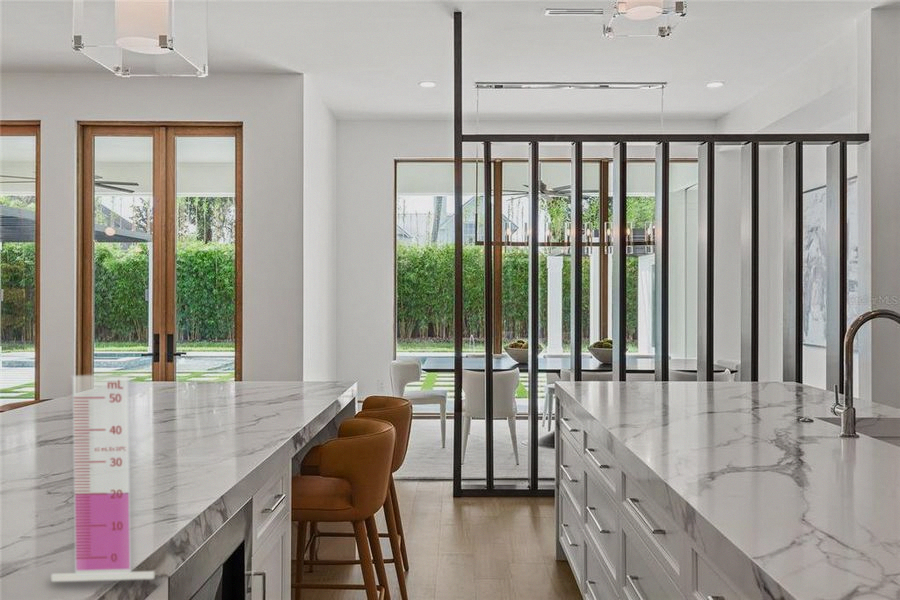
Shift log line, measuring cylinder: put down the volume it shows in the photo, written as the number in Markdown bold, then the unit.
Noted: **20** mL
